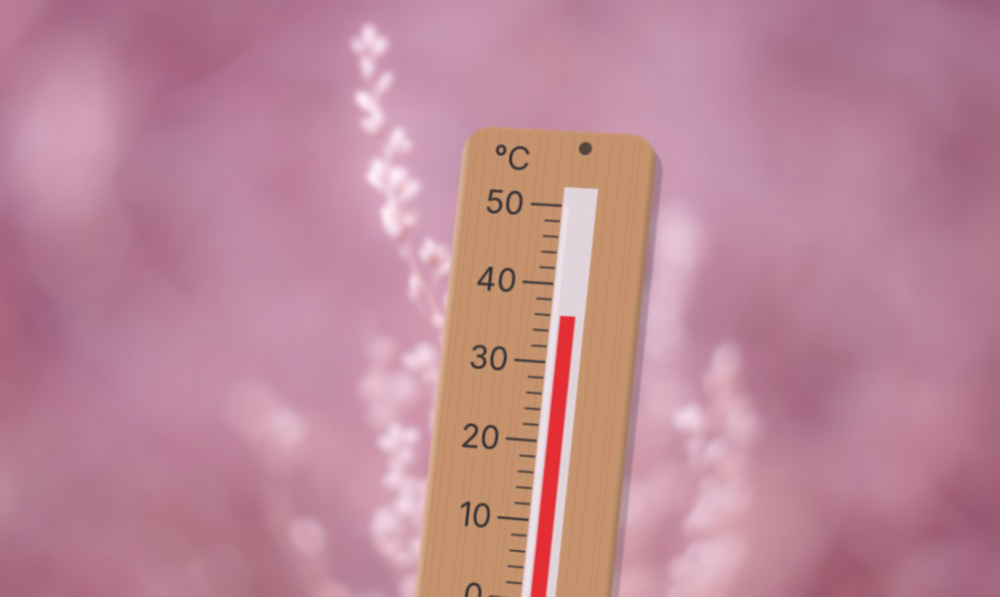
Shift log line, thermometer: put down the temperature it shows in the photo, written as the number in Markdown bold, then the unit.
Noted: **36** °C
